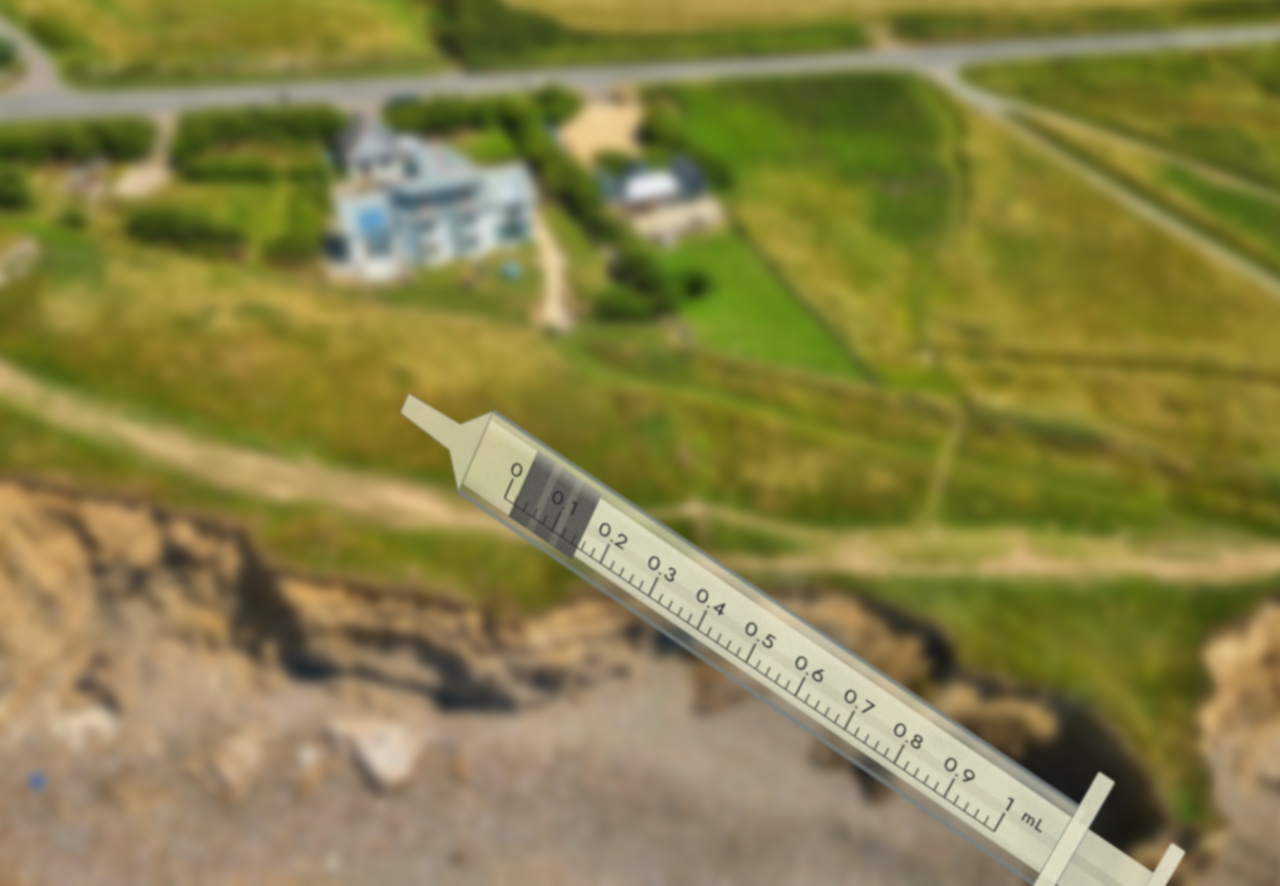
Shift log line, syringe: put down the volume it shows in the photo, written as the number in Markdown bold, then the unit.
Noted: **0.02** mL
